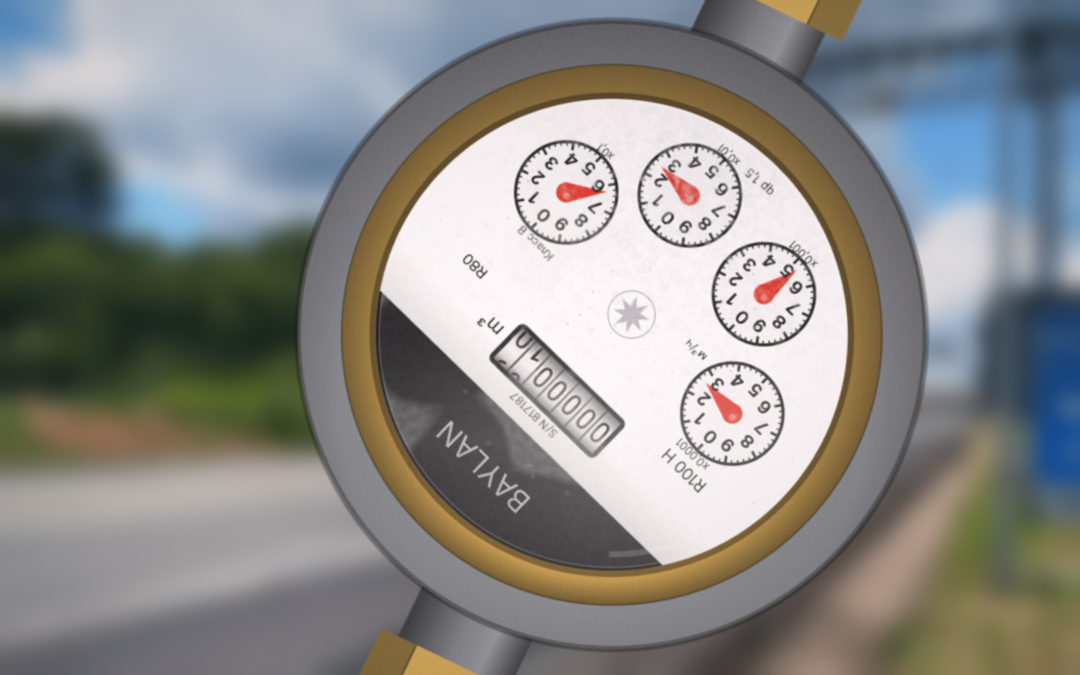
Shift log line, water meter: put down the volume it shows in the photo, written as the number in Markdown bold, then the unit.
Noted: **9.6252** m³
